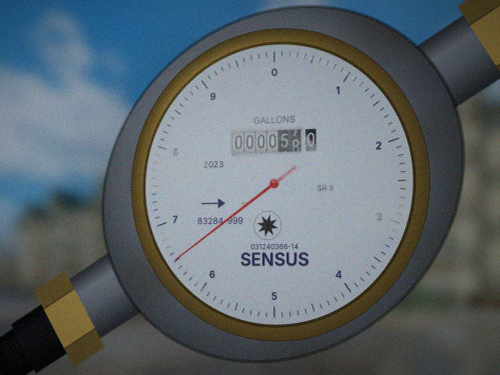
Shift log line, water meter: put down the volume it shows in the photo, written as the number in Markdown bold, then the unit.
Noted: **576.5** gal
